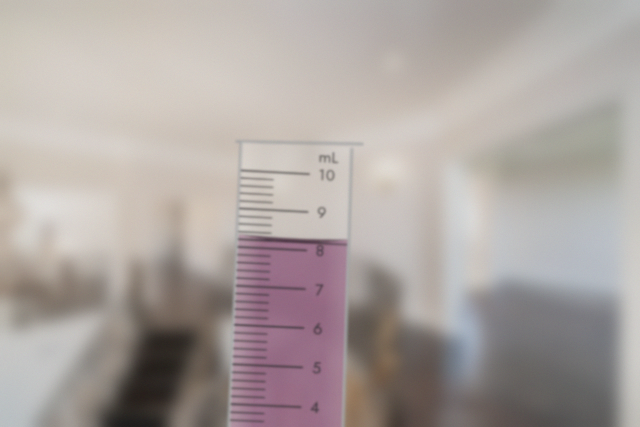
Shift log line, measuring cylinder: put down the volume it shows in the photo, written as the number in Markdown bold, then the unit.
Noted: **8.2** mL
